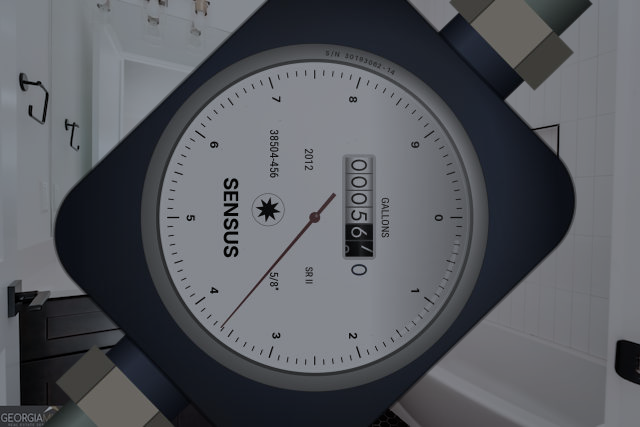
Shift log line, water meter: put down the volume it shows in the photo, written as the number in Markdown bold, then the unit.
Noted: **5673.6** gal
